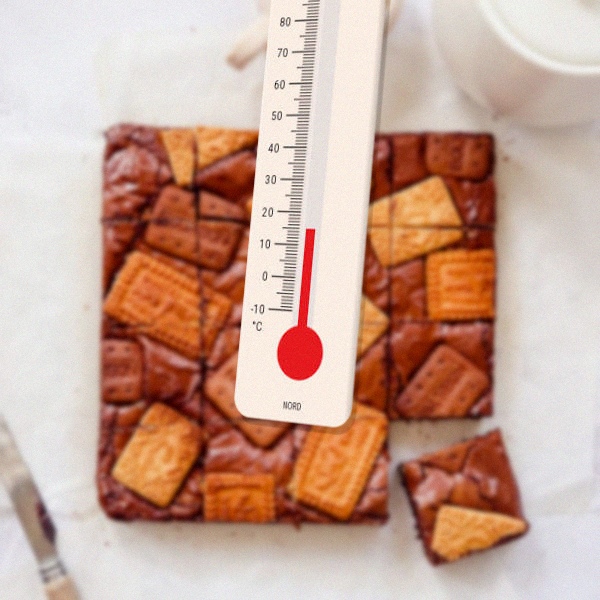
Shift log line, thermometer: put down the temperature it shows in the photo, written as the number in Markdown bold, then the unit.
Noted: **15** °C
